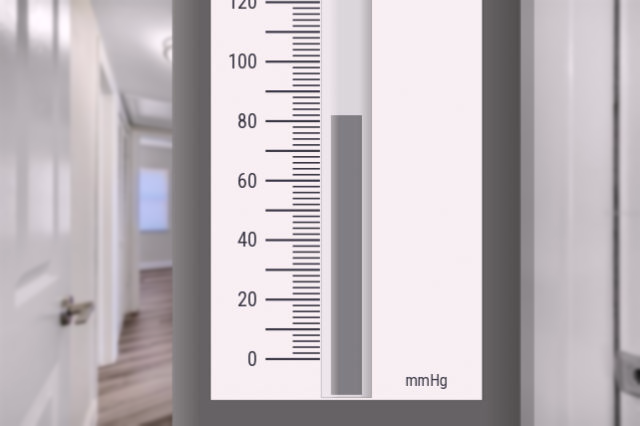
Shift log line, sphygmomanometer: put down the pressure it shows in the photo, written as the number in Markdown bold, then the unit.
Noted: **82** mmHg
